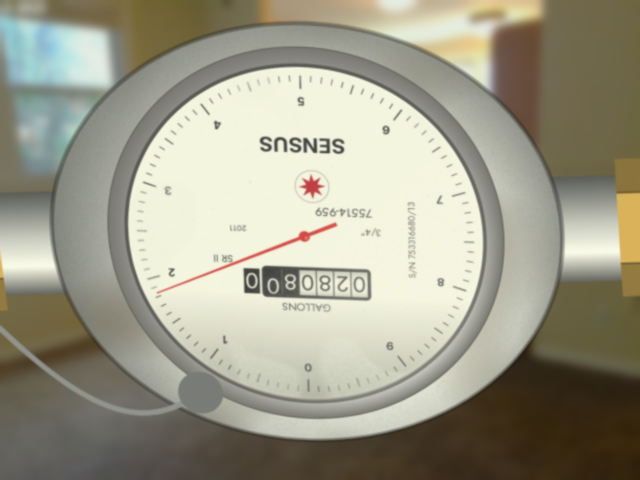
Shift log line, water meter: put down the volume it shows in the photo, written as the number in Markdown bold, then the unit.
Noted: **280801.8** gal
